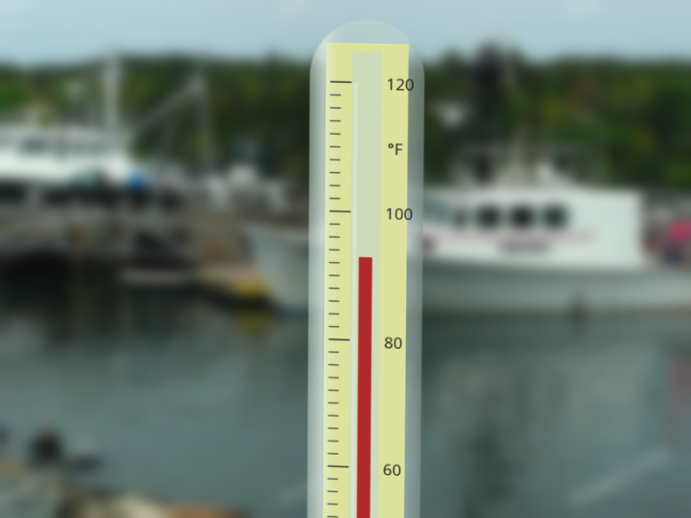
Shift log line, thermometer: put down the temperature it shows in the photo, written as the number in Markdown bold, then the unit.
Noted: **93** °F
